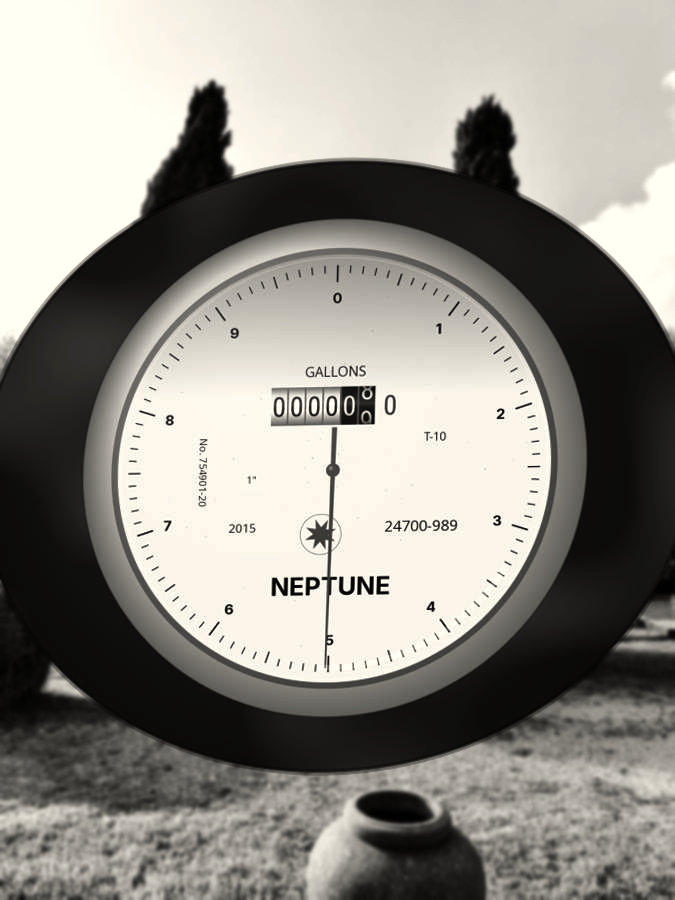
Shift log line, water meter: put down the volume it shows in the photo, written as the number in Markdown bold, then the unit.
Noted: **85.0** gal
